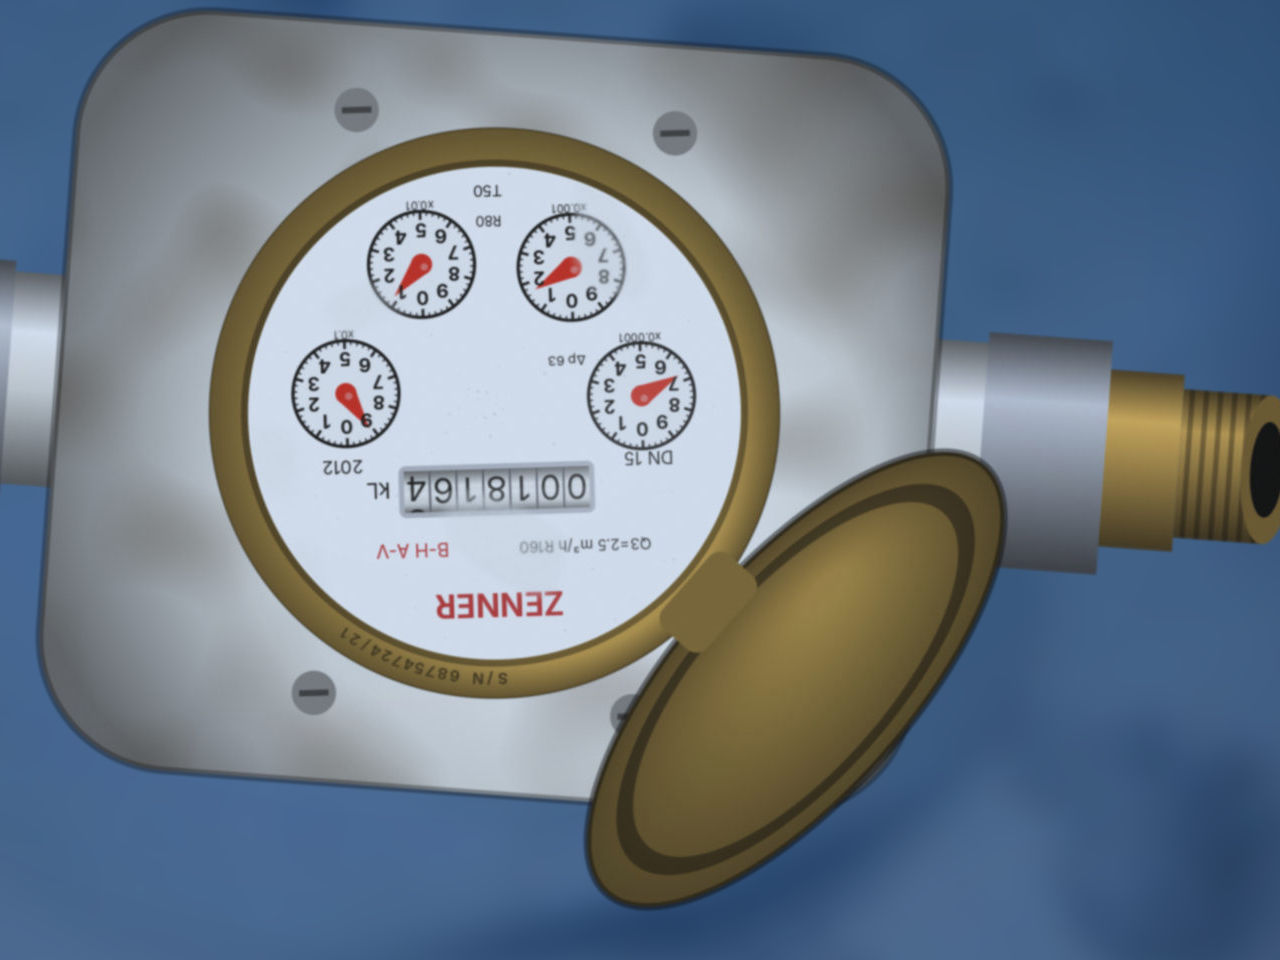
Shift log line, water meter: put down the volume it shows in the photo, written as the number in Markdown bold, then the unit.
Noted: **18163.9116** kL
